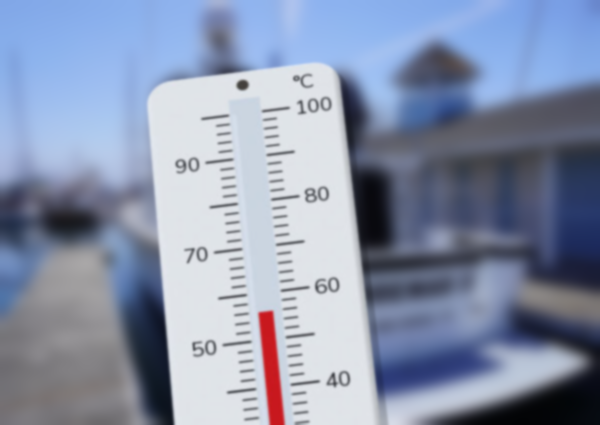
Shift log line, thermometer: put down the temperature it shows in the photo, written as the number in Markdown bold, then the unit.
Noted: **56** °C
